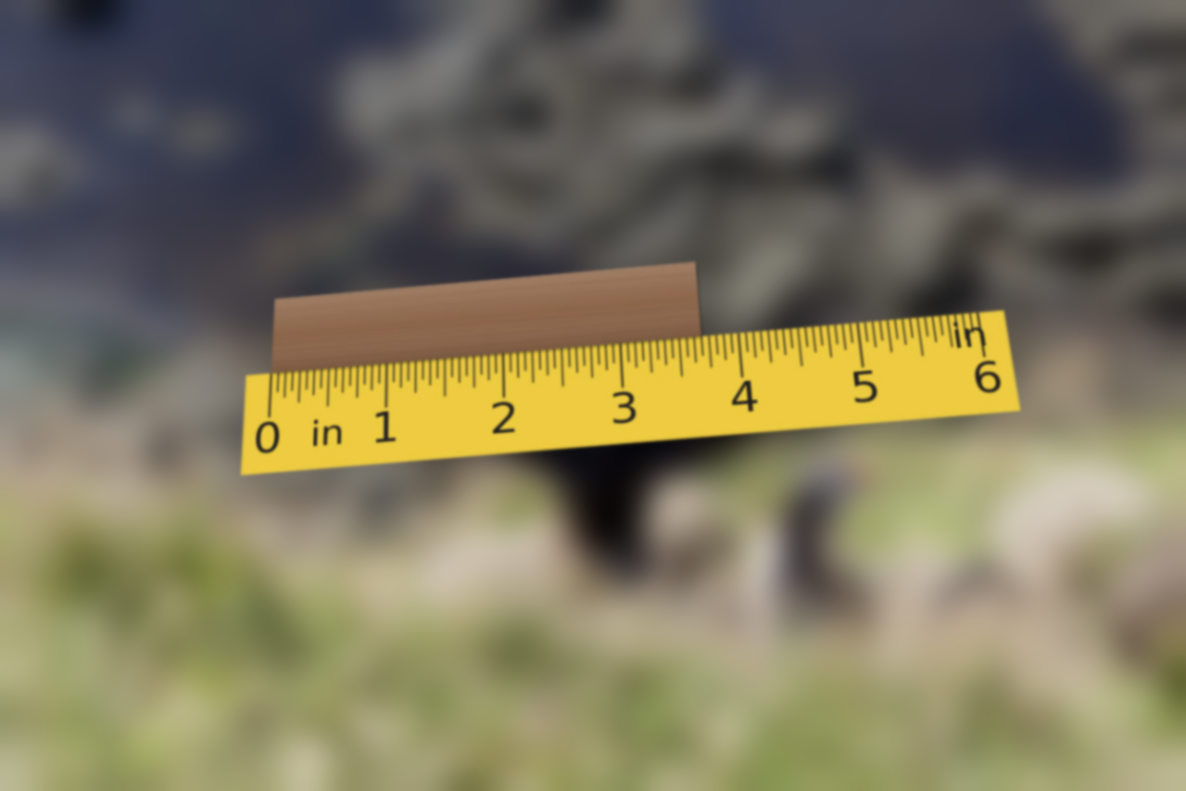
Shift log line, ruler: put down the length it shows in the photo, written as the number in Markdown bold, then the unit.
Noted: **3.6875** in
